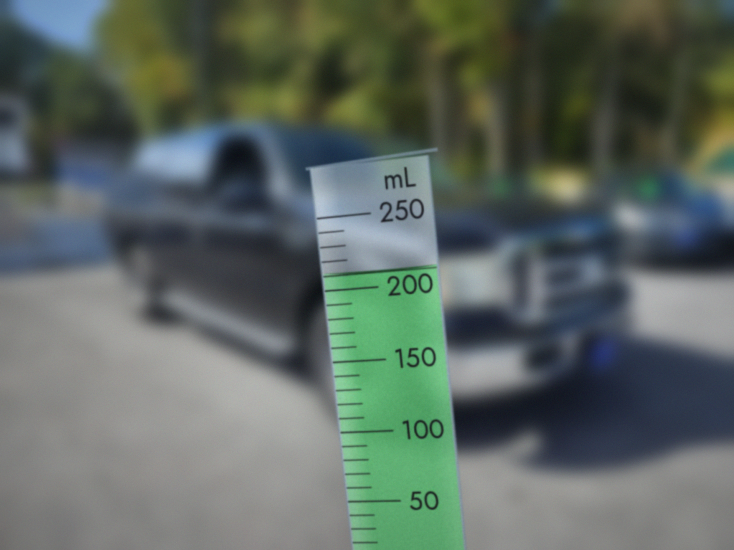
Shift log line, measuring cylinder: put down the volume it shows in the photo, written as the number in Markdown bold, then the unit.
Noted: **210** mL
